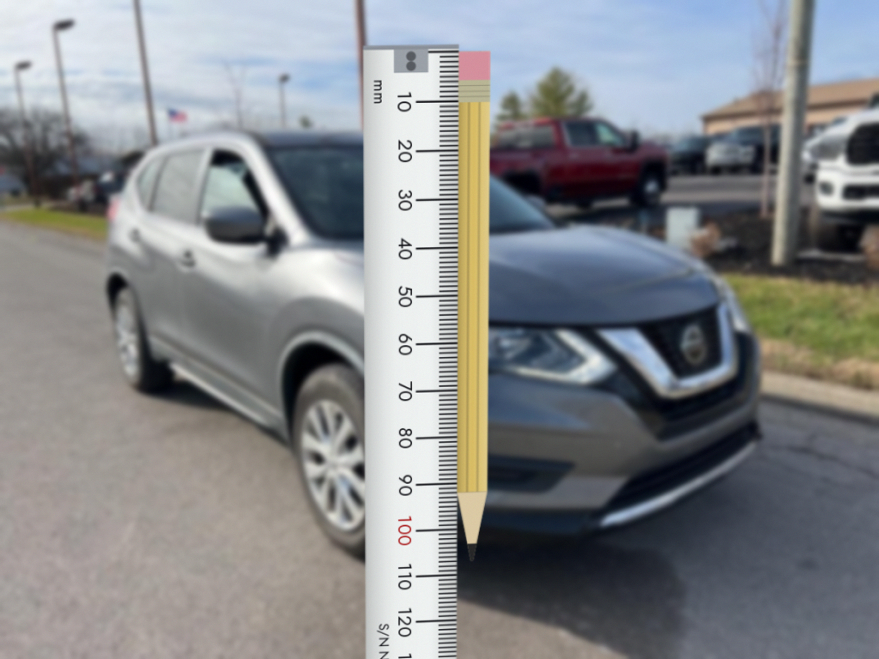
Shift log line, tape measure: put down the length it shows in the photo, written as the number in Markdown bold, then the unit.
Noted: **107** mm
